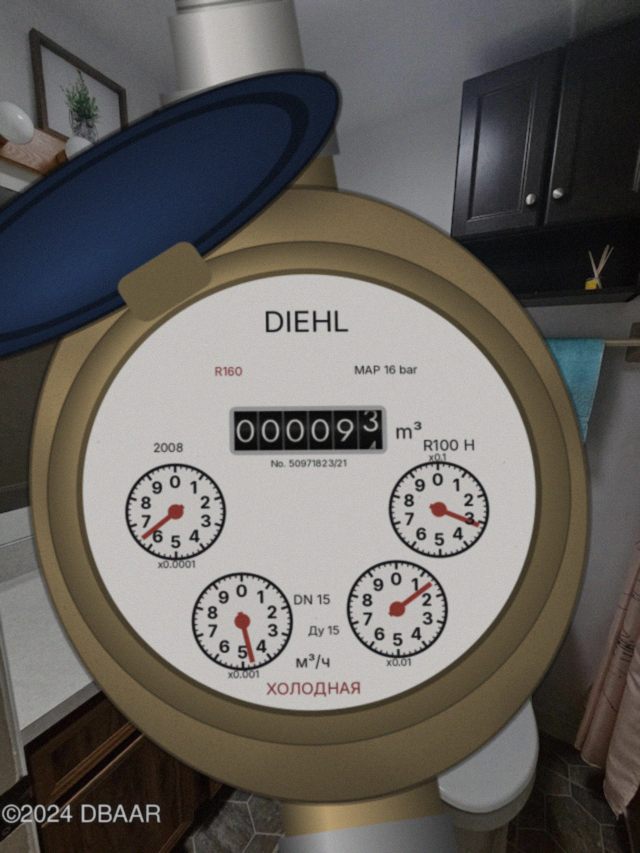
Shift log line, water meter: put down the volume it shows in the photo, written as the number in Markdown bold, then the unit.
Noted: **93.3146** m³
